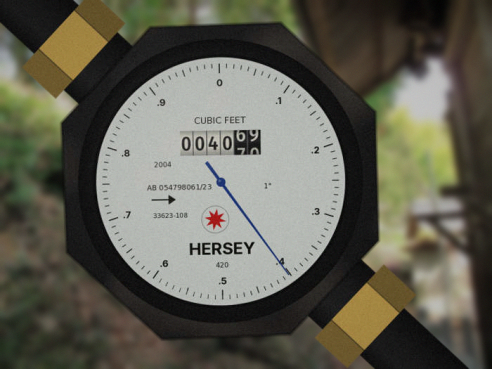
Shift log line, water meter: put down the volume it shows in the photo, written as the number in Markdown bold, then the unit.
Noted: **4069.40** ft³
